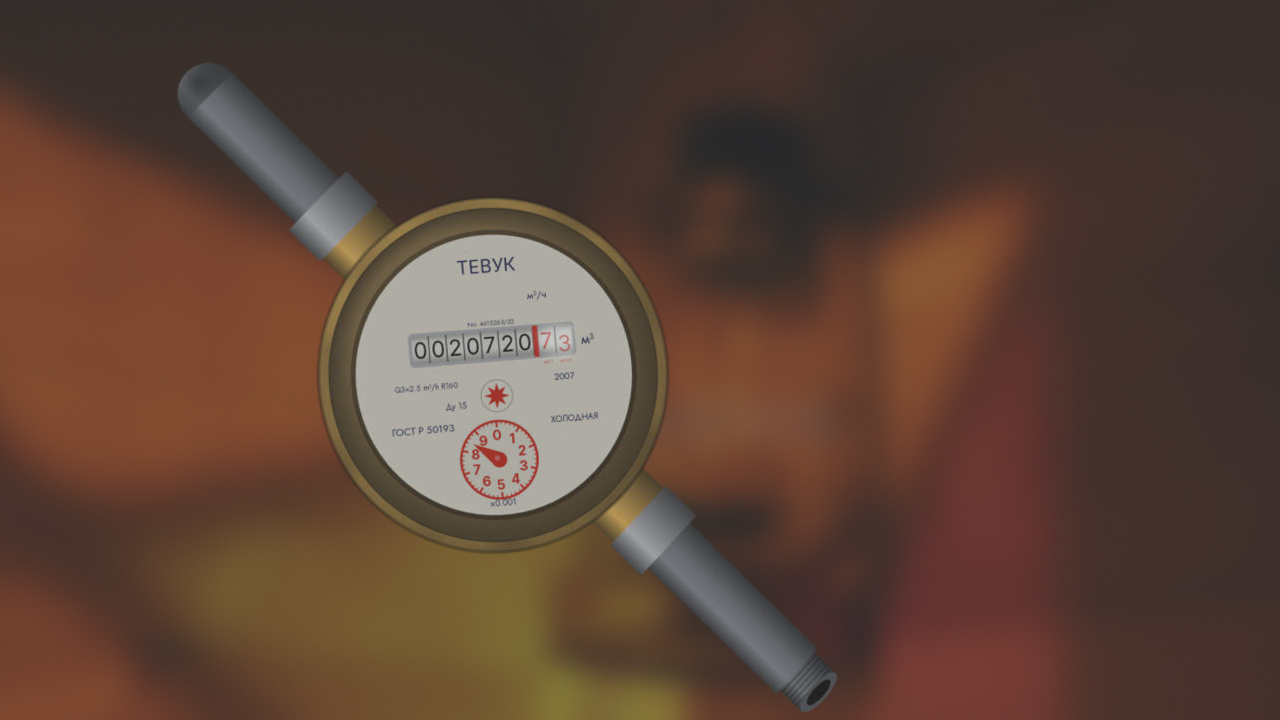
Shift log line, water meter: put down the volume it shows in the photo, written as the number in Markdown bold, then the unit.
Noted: **20720.728** m³
